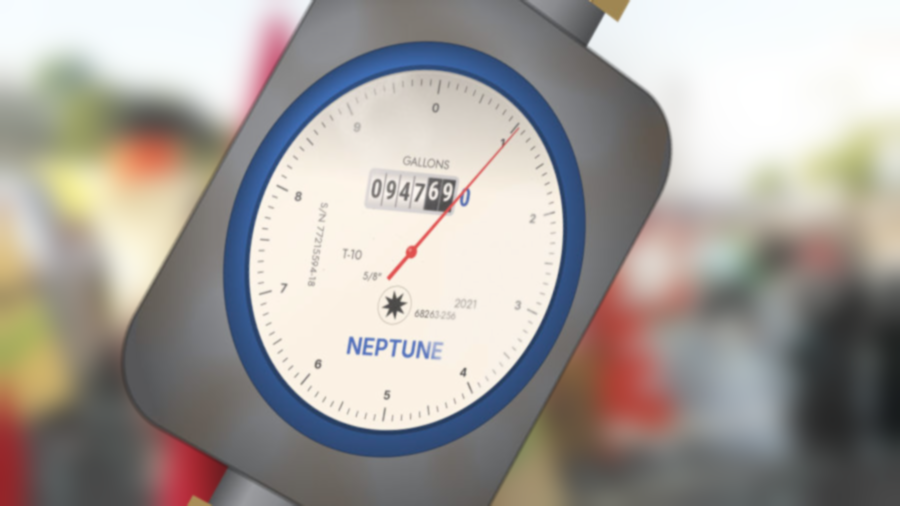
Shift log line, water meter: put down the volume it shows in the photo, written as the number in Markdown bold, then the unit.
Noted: **947691.0** gal
